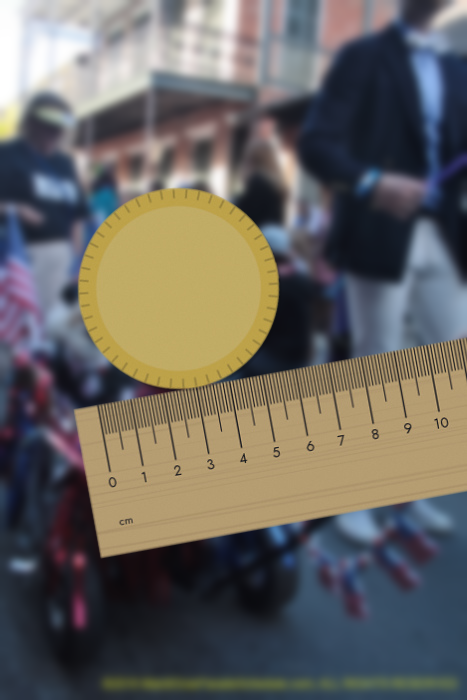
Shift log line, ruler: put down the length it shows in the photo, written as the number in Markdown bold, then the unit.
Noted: **6** cm
